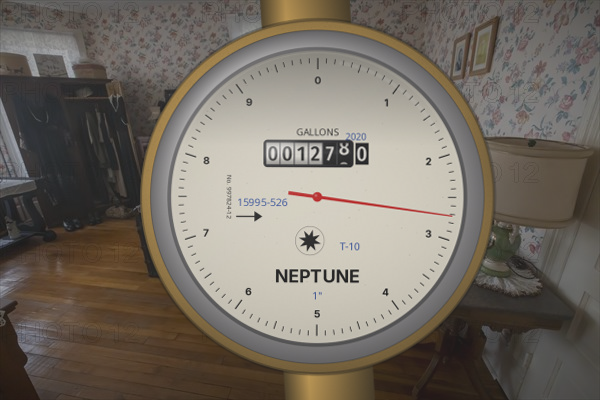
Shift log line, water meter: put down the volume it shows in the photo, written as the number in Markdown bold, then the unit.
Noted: **12782.7** gal
